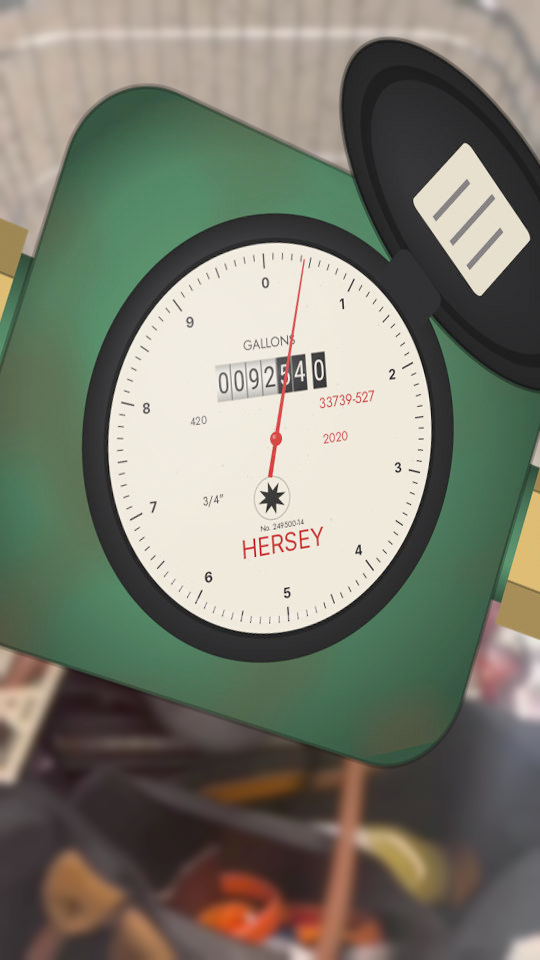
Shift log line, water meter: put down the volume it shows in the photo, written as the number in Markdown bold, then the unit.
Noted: **92540.4** gal
